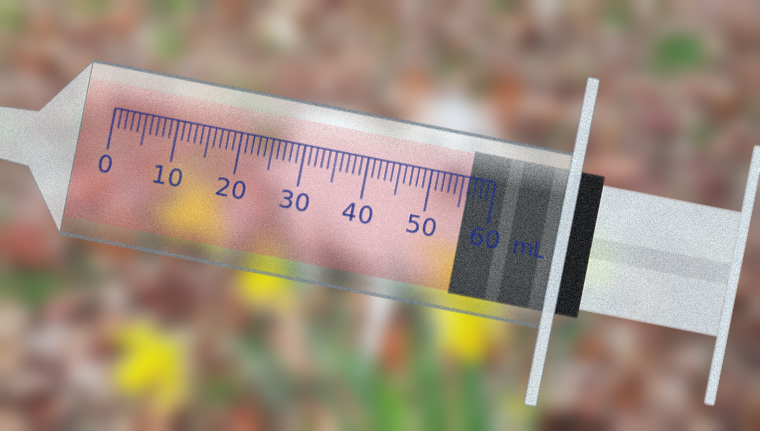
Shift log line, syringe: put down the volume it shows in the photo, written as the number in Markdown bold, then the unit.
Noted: **56** mL
